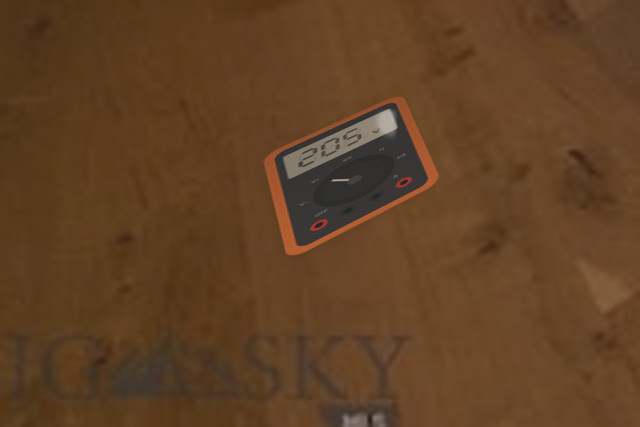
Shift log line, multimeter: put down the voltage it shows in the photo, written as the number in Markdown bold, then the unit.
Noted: **205** V
